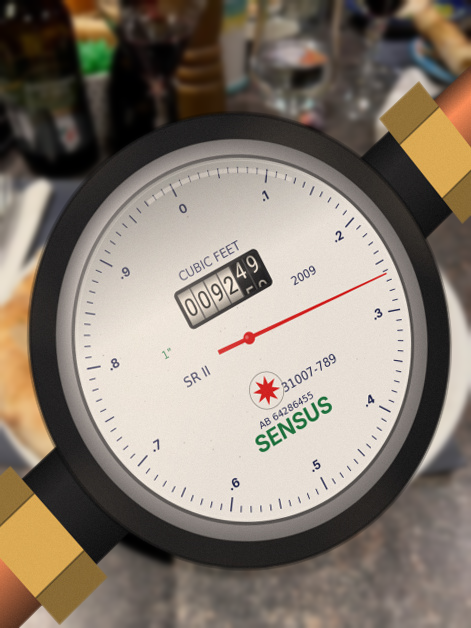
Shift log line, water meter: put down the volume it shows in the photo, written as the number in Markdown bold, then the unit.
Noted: **9249.26** ft³
